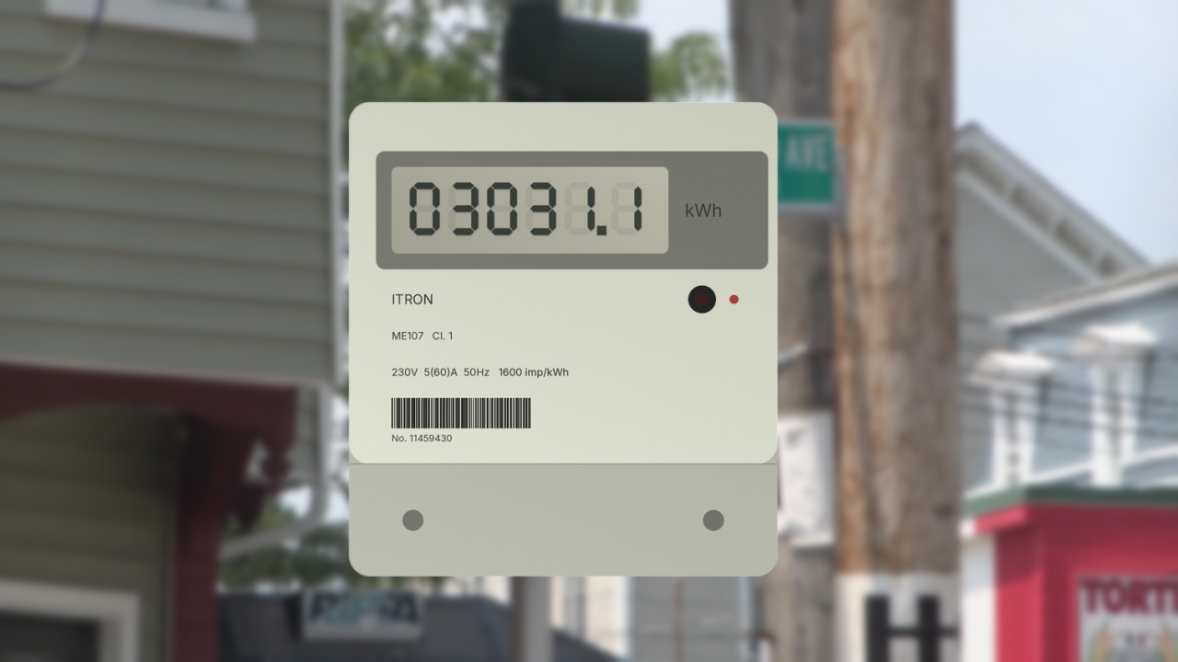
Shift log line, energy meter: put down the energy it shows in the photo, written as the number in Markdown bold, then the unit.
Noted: **3031.1** kWh
